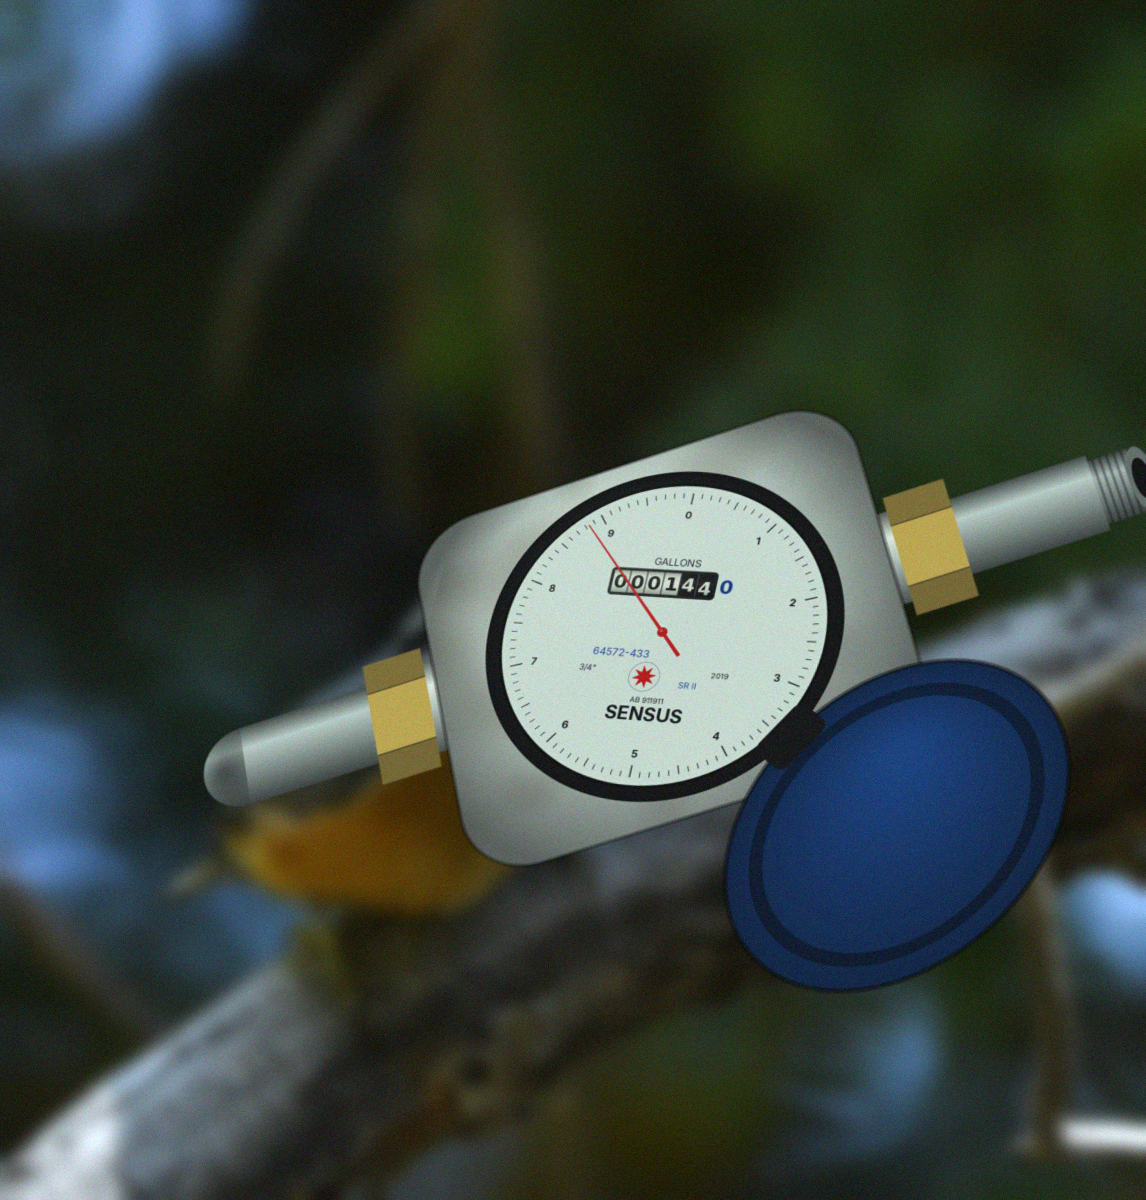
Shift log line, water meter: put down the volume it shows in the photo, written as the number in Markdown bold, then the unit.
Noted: **1438.8** gal
